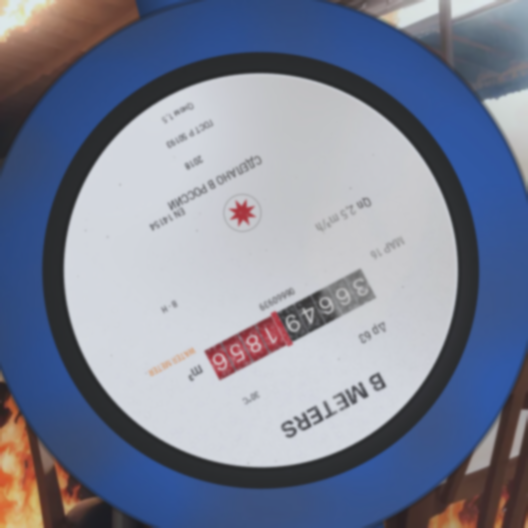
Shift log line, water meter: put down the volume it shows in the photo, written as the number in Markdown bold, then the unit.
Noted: **36649.1856** m³
